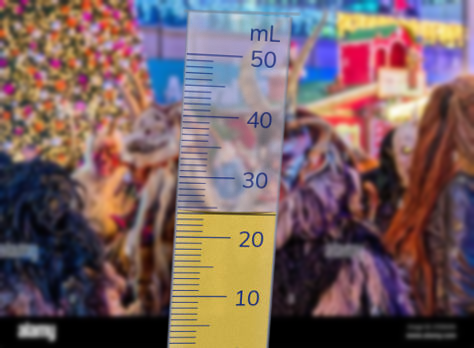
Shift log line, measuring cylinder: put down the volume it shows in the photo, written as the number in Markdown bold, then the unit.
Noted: **24** mL
